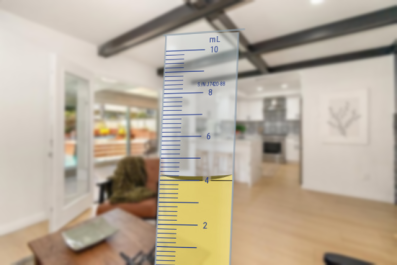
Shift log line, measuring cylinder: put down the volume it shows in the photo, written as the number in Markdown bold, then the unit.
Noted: **4** mL
